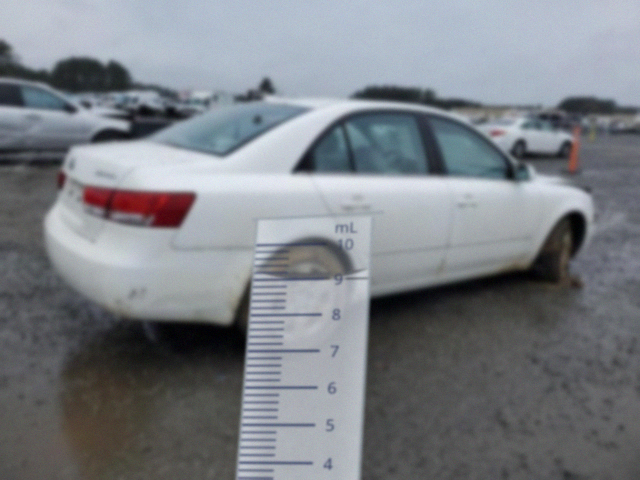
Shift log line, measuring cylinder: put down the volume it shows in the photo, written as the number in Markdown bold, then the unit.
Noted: **9** mL
